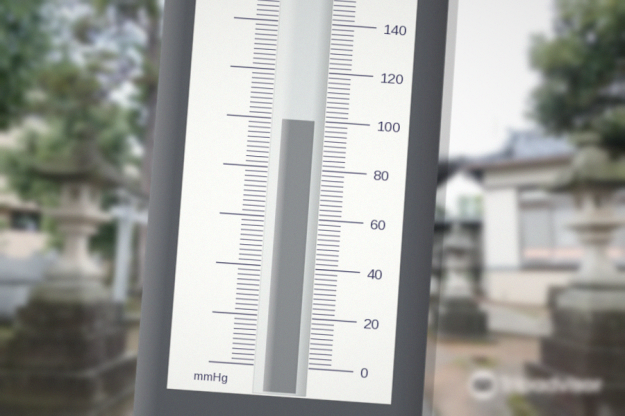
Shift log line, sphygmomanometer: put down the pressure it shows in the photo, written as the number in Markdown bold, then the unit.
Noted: **100** mmHg
